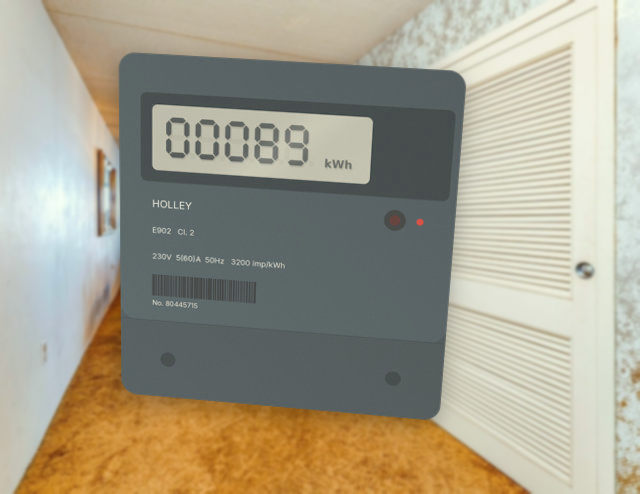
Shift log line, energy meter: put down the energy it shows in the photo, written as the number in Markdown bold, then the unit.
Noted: **89** kWh
